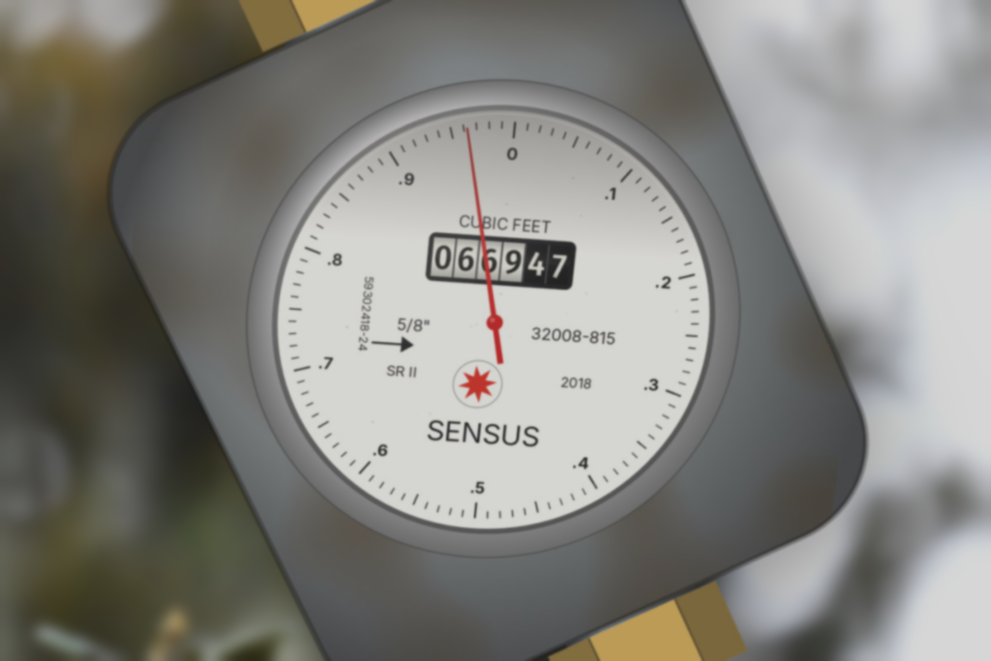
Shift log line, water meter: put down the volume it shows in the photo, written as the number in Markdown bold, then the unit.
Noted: **66946.96** ft³
